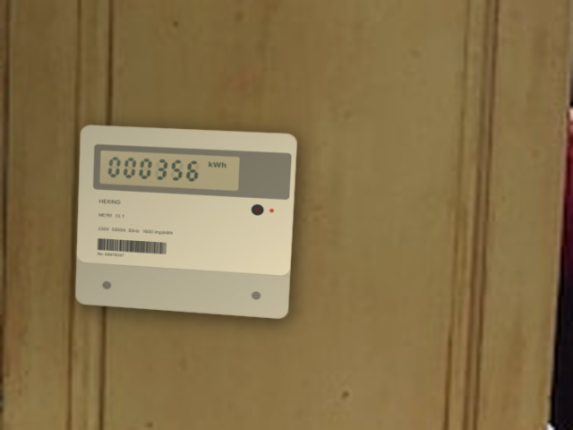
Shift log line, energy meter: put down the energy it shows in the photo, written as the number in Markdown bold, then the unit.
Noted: **356** kWh
